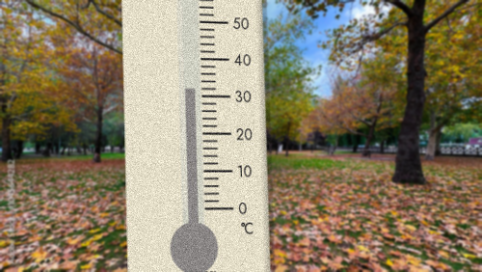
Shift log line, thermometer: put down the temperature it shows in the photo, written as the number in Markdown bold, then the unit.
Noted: **32** °C
